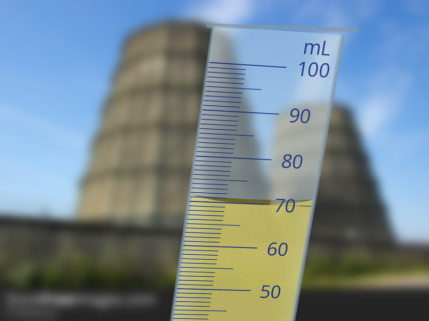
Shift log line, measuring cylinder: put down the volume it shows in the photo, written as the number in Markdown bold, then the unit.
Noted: **70** mL
